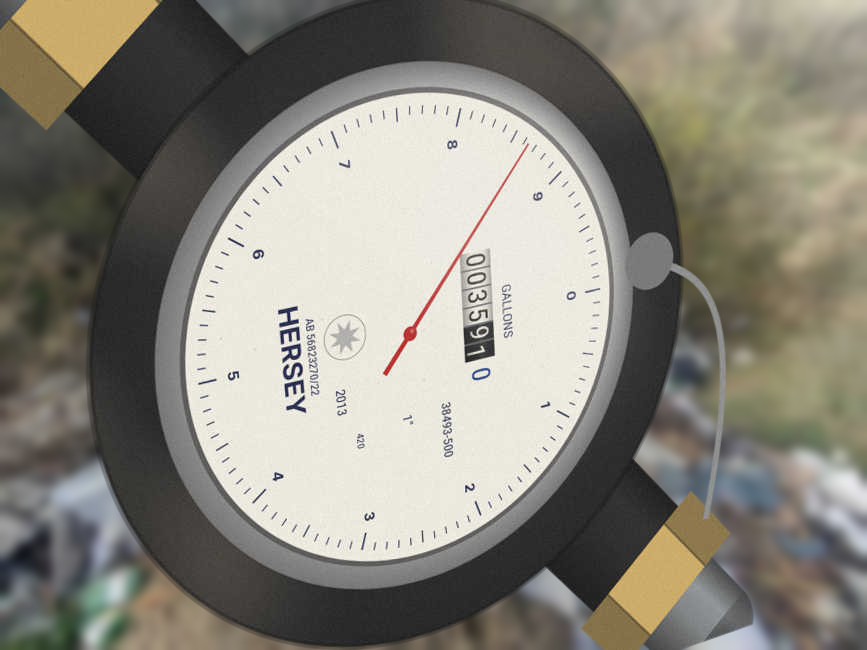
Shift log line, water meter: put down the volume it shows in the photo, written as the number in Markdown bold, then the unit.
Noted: **35908.6** gal
